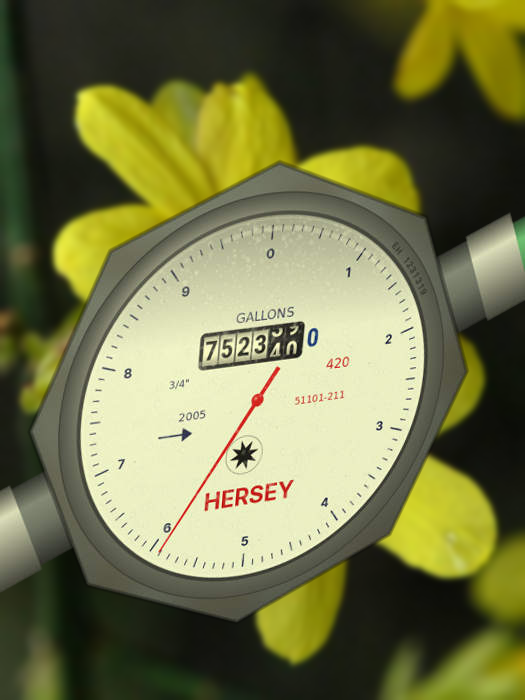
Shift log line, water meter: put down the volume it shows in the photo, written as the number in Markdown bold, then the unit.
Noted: **7523395.9** gal
